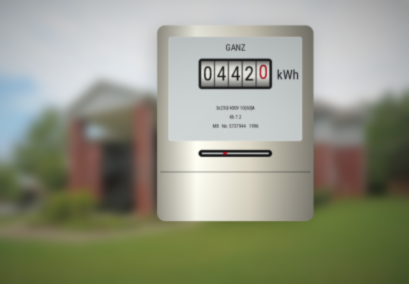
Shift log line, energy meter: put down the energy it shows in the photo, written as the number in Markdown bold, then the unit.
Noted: **442.0** kWh
